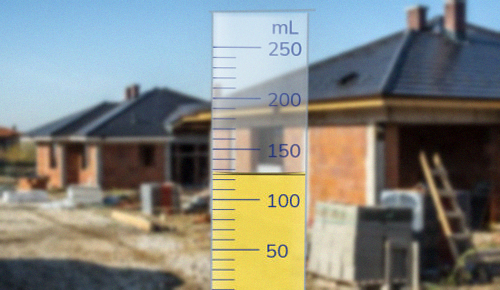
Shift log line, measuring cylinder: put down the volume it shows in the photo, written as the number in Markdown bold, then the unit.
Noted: **125** mL
